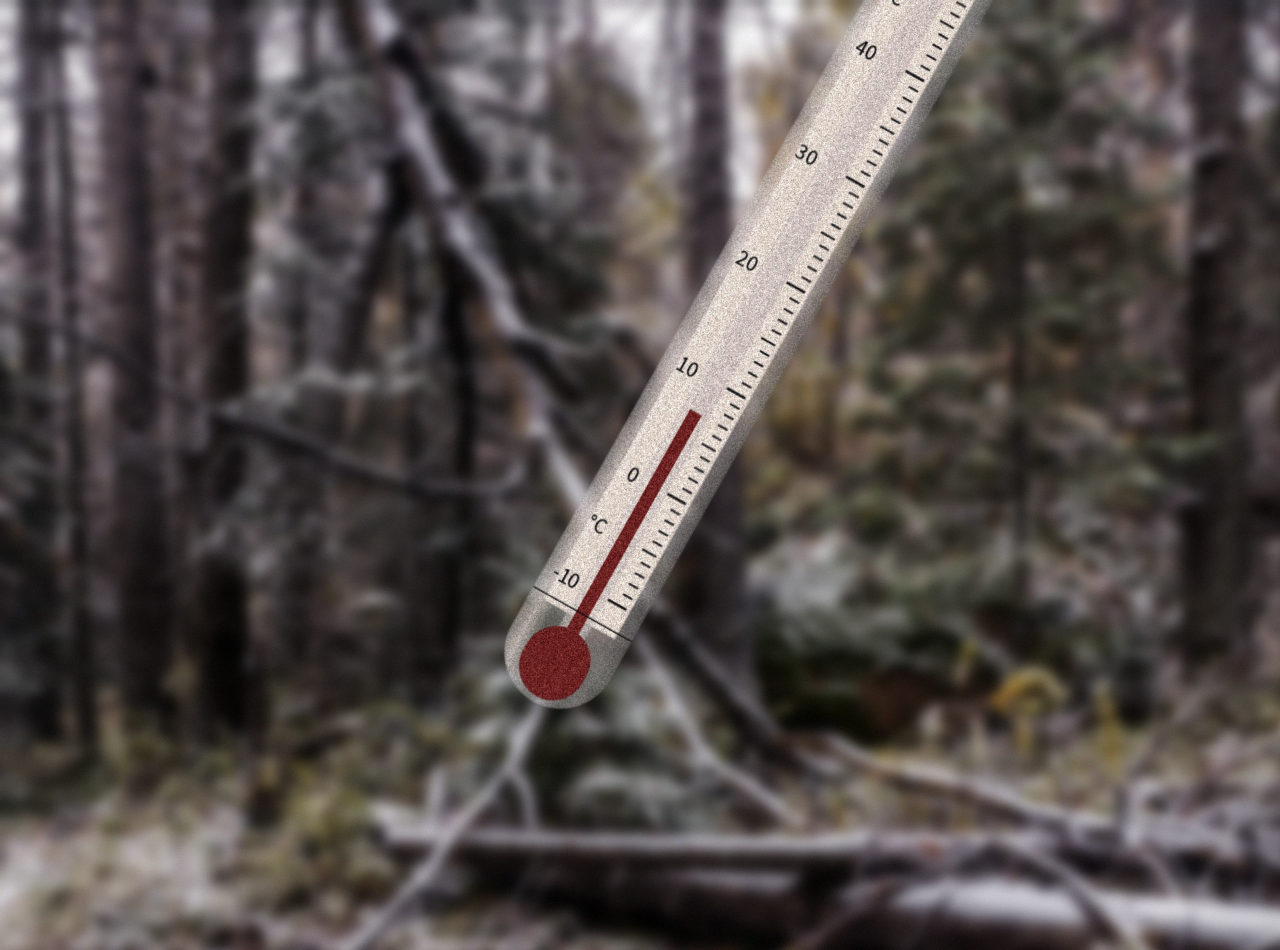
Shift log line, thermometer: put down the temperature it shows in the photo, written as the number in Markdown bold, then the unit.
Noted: **7** °C
